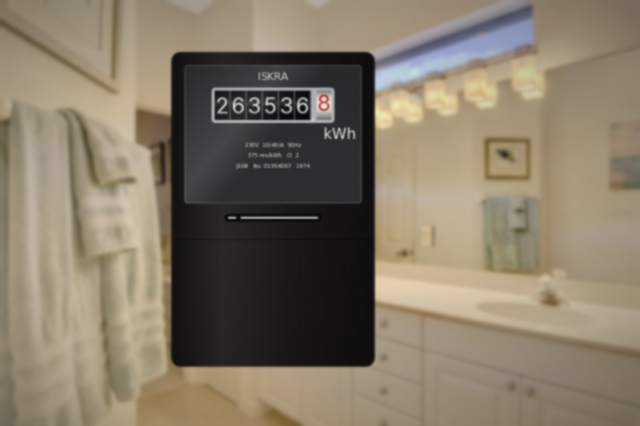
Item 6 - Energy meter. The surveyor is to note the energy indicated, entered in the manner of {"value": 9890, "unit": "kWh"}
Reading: {"value": 263536.8, "unit": "kWh"}
